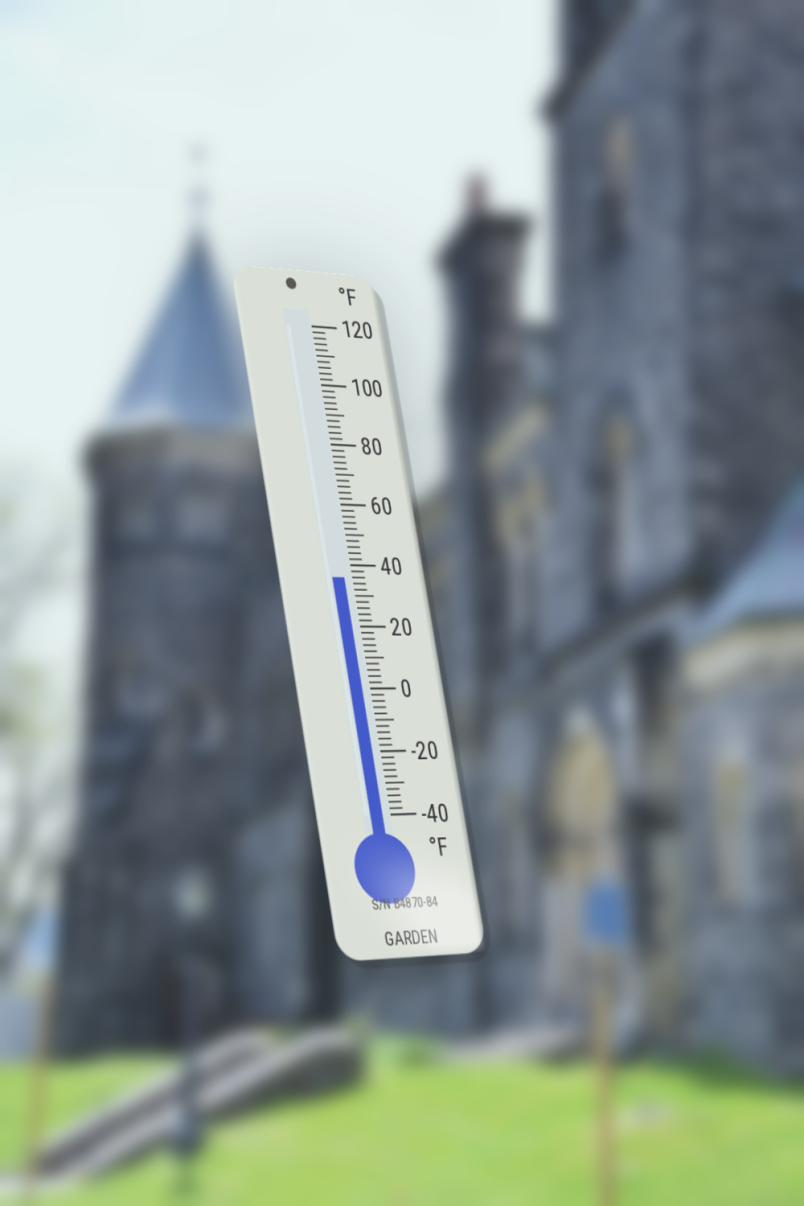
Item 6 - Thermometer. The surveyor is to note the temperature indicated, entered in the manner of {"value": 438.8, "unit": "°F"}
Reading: {"value": 36, "unit": "°F"}
